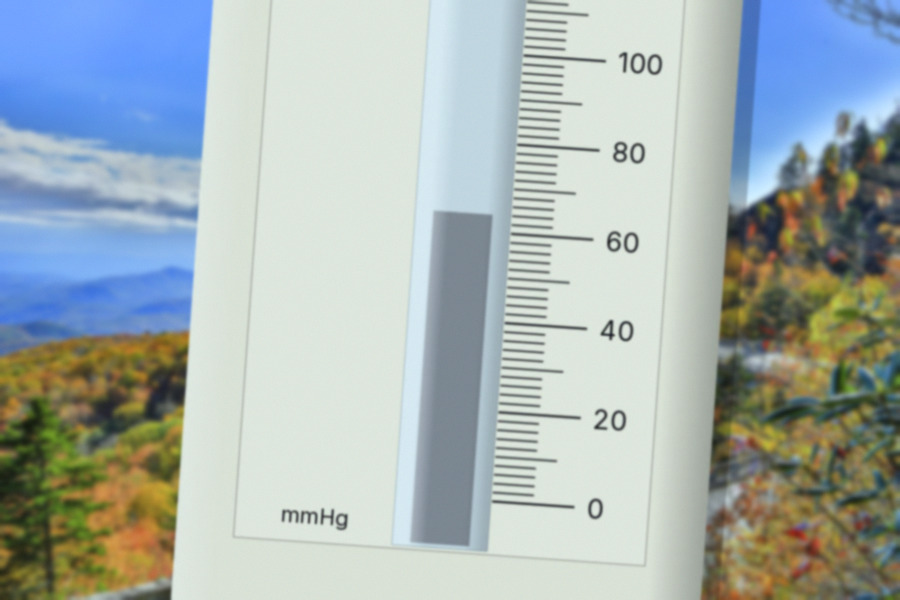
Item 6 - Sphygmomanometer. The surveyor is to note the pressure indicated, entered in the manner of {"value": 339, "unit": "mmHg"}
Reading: {"value": 64, "unit": "mmHg"}
